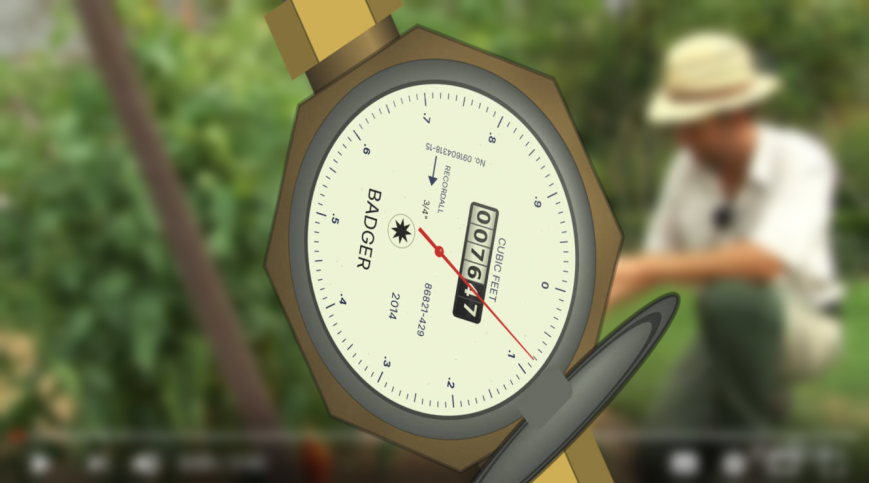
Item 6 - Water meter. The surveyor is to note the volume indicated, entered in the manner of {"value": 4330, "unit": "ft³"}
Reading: {"value": 7647.08, "unit": "ft³"}
